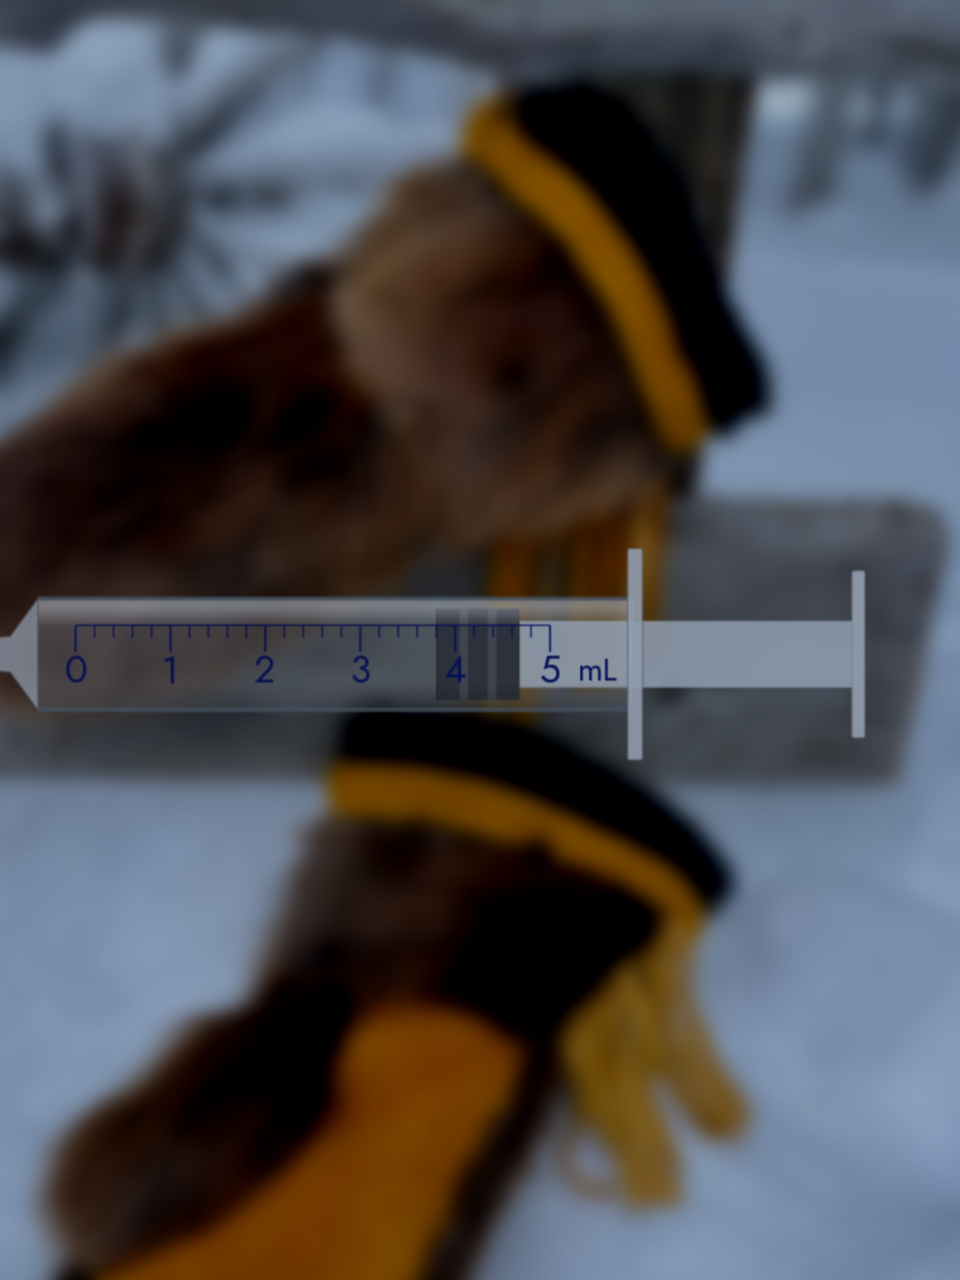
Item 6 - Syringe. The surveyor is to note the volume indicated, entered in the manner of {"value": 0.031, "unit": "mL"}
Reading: {"value": 3.8, "unit": "mL"}
